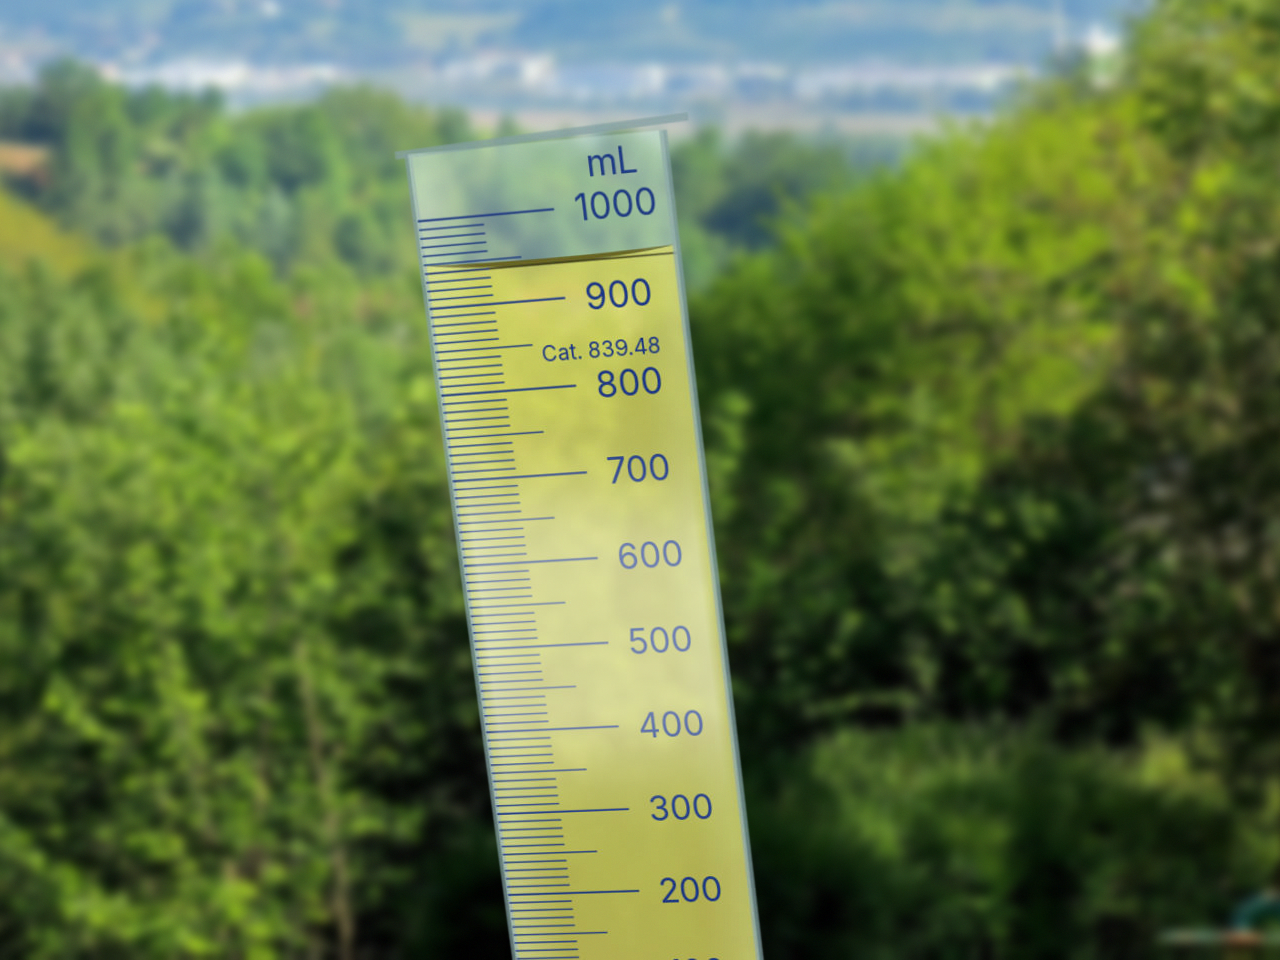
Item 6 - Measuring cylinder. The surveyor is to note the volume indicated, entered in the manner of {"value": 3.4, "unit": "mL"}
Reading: {"value": 940, "unit": "mL"}
